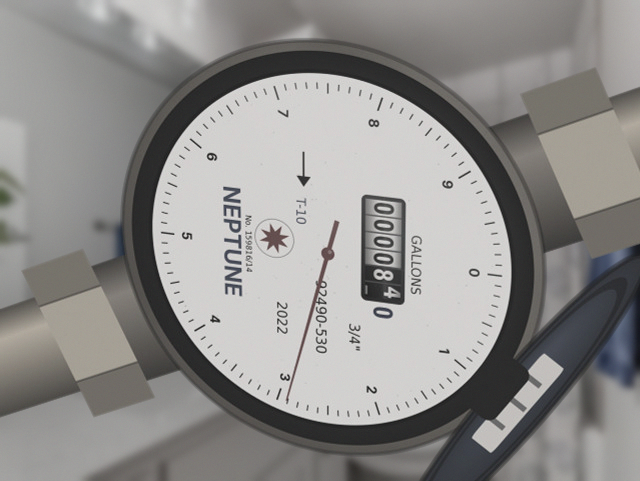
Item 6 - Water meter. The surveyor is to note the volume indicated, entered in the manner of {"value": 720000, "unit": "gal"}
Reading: {"value": 842.9, "unit": "gal"}
